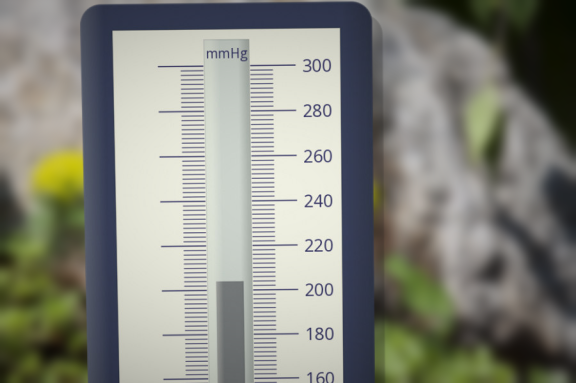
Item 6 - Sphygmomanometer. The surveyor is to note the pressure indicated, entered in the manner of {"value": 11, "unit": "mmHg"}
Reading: {"value": 204, "unit": "mmHg"}
